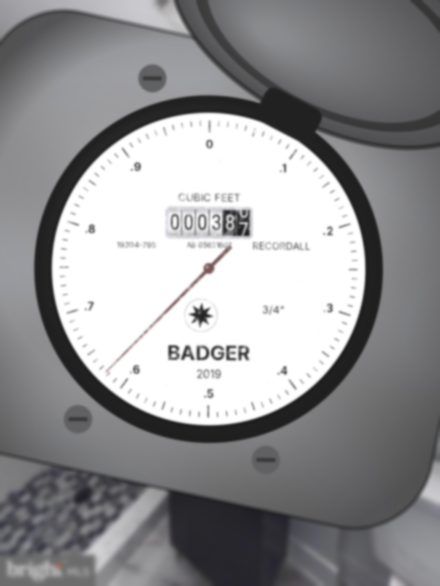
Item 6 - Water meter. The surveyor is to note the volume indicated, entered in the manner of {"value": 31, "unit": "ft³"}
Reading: {"value": 386.62, "unit": "ft³"}
